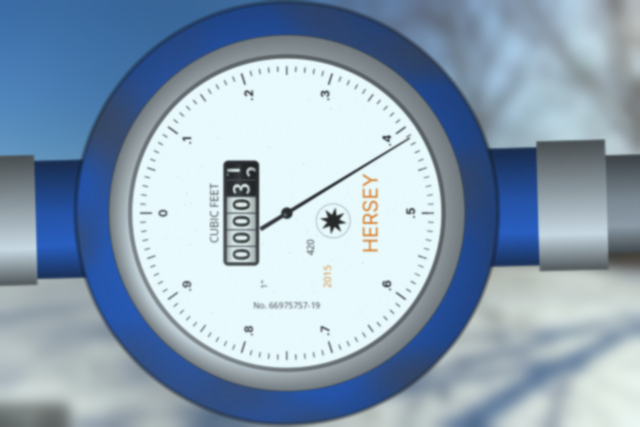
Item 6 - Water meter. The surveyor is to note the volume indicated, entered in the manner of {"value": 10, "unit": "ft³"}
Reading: {"value": 31.41, "unit": "ft³"}
